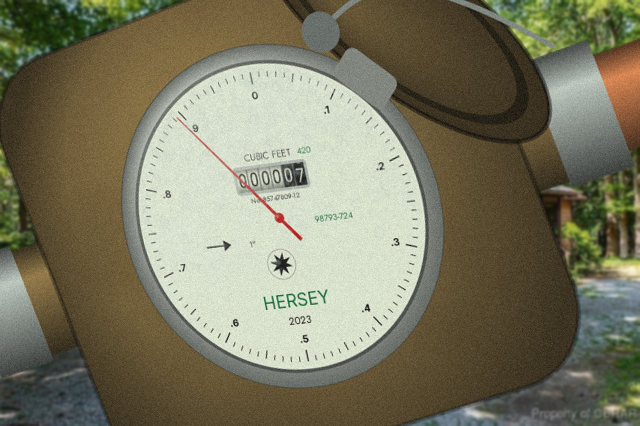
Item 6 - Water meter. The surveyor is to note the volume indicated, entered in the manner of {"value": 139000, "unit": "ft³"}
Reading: {"value": 6.89, "unit": "ft³"}
